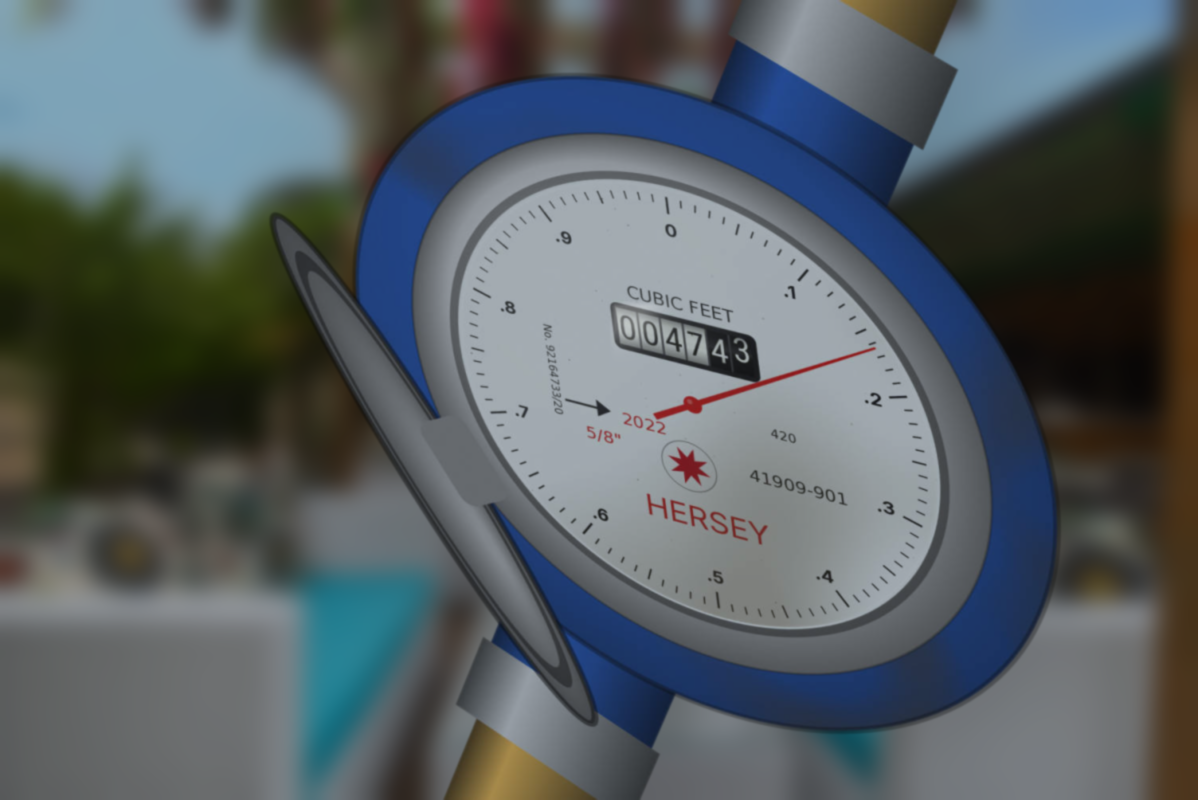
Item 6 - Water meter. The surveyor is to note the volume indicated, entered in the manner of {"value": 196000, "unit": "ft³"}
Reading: {"value": 4743.16, "unit": "ft³"}
